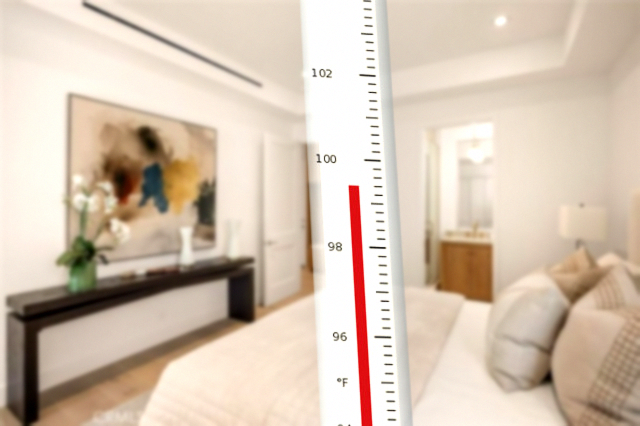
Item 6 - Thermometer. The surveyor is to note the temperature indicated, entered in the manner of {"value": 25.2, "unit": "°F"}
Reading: {"value": 99.4, "unit": "°F"}
